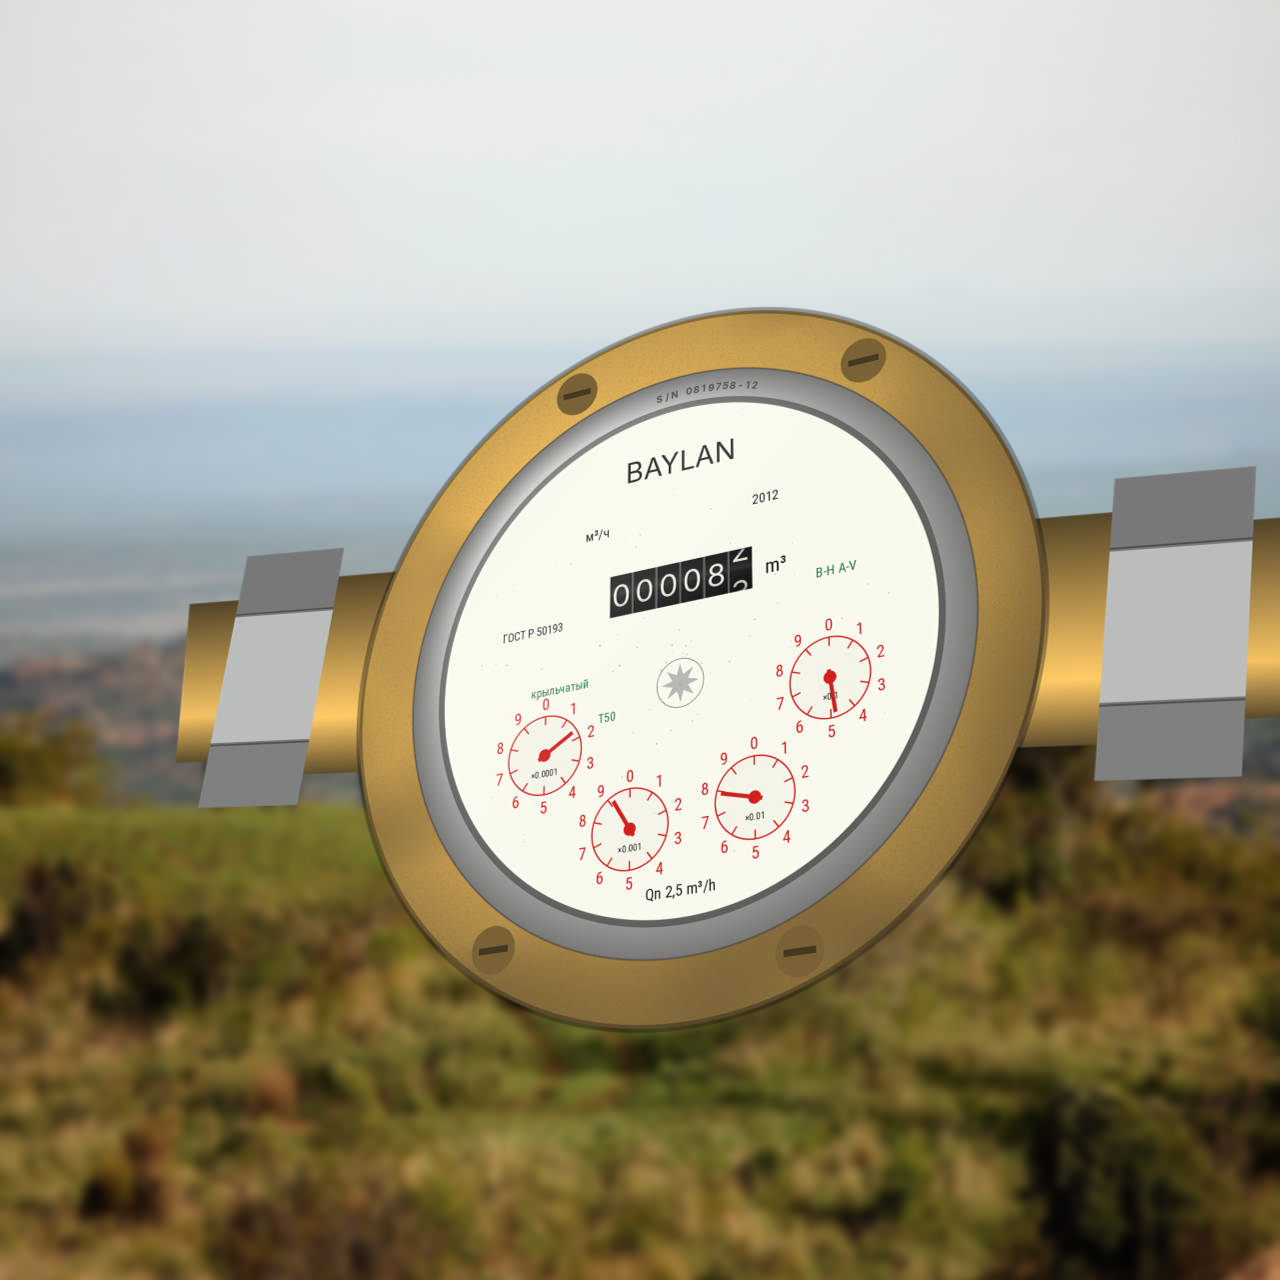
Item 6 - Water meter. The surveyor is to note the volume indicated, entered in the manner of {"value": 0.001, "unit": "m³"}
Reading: {"value": 82.4791, "unit": "m³"}
